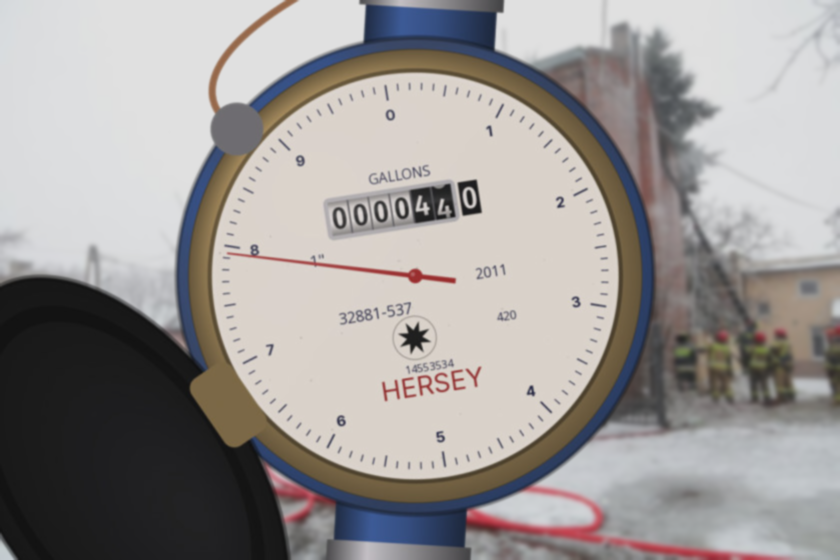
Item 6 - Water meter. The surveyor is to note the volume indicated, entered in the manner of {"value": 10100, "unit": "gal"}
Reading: {"value": 437.9, "unit": "gal"}
